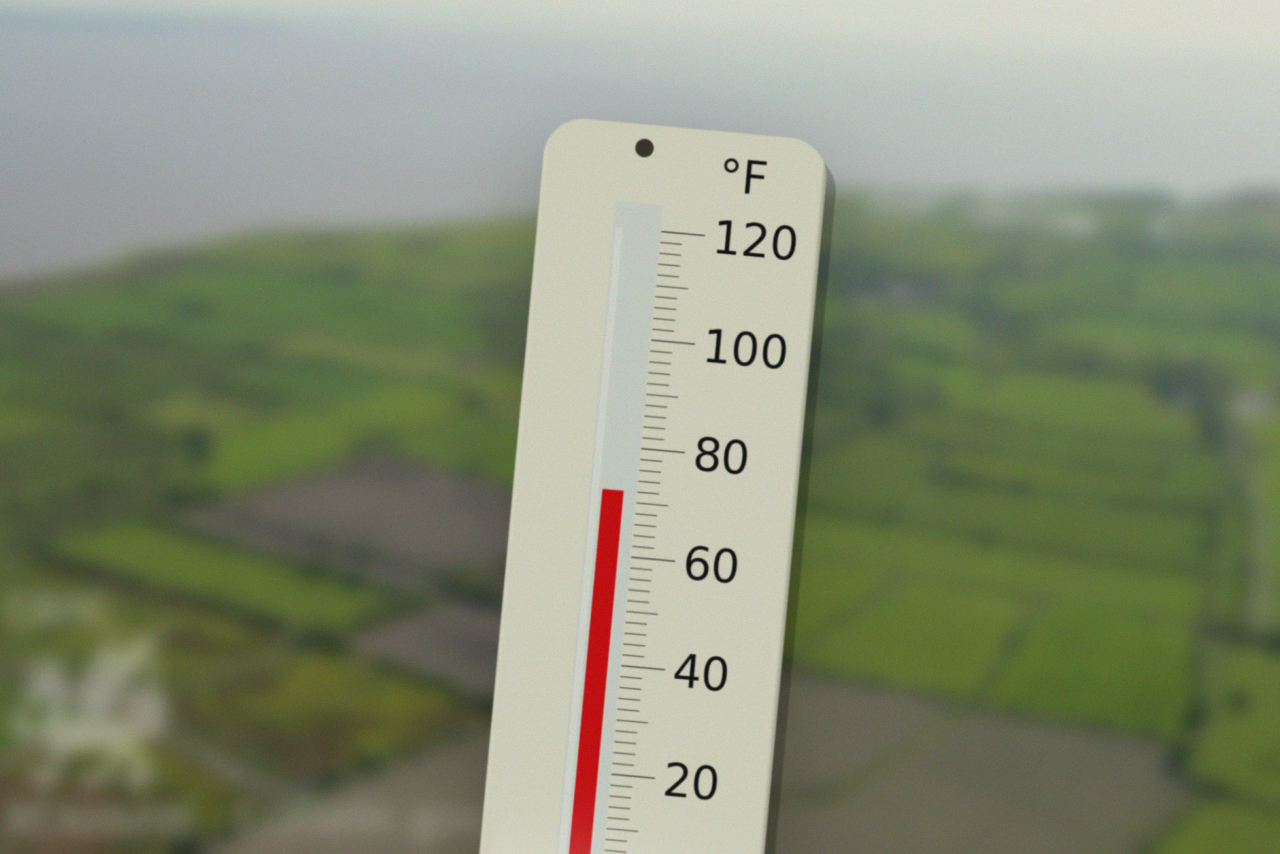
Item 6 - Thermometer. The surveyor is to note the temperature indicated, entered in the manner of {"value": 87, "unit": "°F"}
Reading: {"value": 72, "unit": "°F"}
